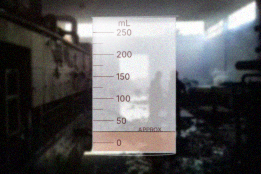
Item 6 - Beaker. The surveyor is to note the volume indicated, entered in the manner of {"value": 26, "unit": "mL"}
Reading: {"value": 25, "unit": "mL"}
